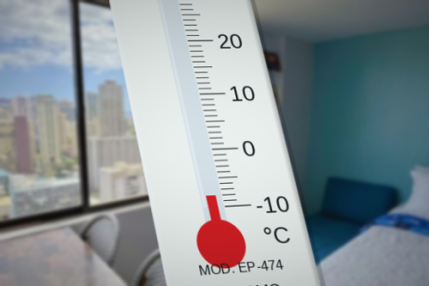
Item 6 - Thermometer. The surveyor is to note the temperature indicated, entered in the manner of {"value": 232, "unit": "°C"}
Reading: {"value": -8, "unit": "°C"}
